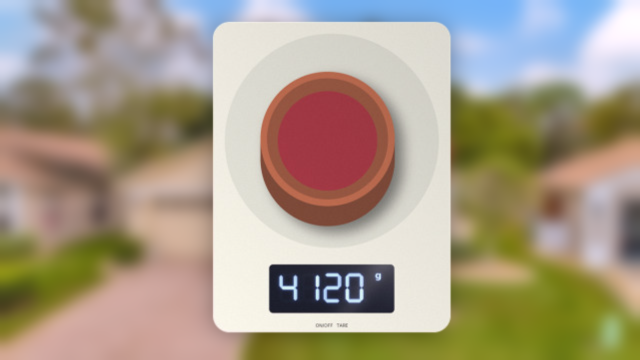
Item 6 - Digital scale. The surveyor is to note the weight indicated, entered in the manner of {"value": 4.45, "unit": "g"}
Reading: {"value": 4120, "unit": "g"}
